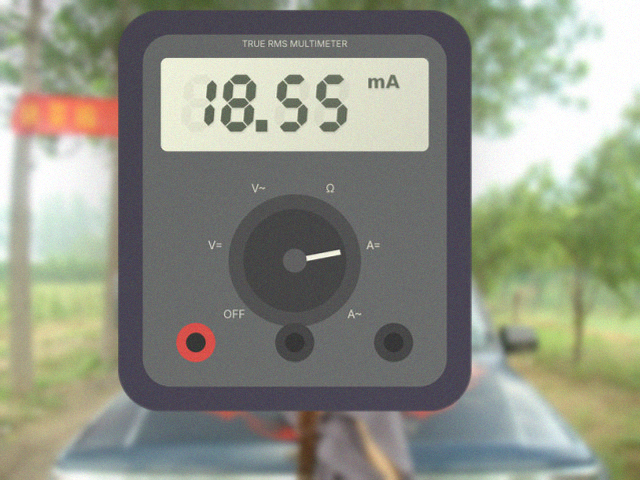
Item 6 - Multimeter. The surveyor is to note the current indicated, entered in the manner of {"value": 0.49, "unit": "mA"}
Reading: {"value": 18.55, "unit": "mA"}
